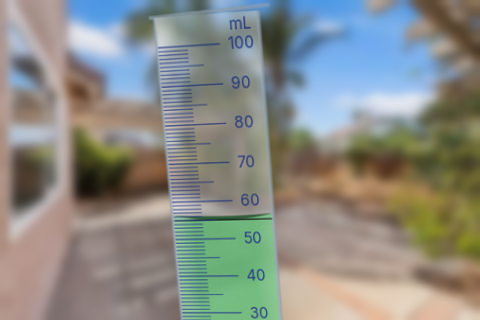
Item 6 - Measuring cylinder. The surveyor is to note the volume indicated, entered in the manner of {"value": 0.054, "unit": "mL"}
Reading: {"value": 55, "unit": "mL"}
